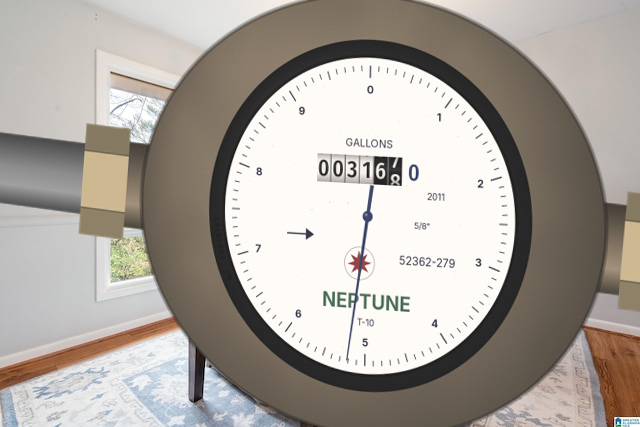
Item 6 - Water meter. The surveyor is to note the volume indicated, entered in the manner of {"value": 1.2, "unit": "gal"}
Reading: {"value": 31675.2, "unit": "gal"}
